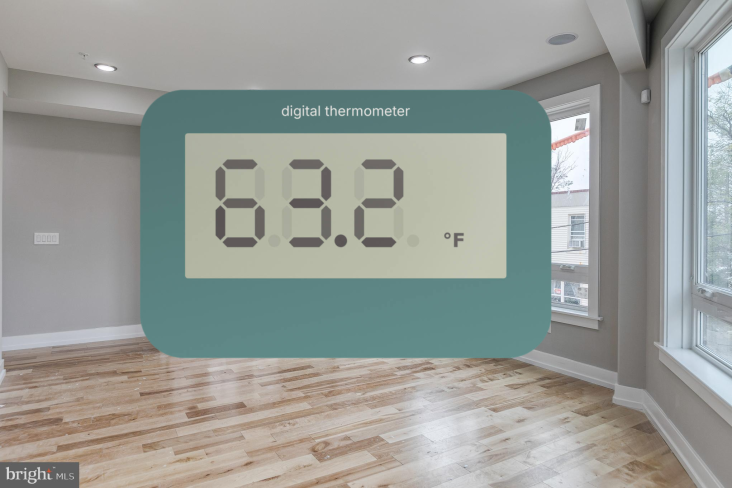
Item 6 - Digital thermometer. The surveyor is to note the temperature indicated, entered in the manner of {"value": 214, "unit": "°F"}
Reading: {"value": 63.2, "unit": "°F"}
